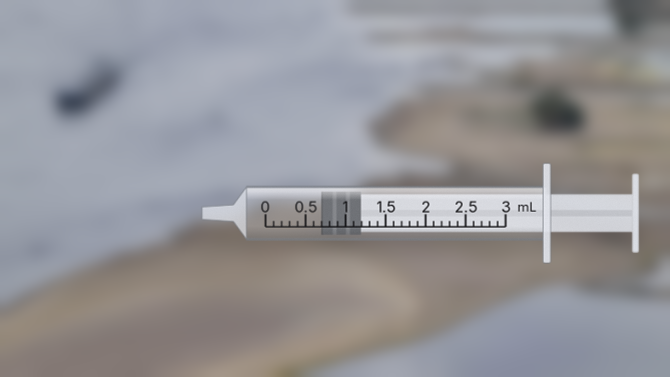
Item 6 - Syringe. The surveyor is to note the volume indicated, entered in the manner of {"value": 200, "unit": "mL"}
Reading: {"value": 0.7, "unit": "mL"}
